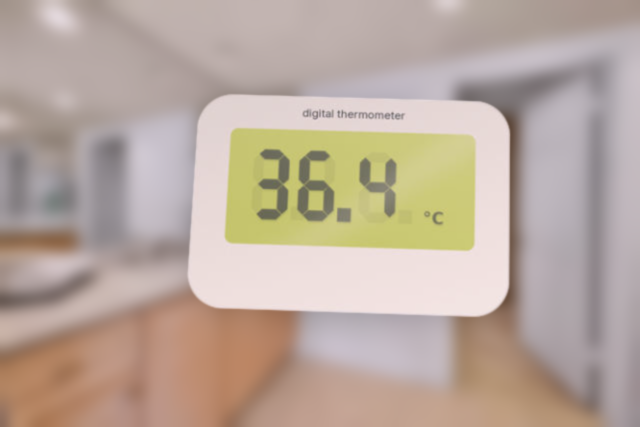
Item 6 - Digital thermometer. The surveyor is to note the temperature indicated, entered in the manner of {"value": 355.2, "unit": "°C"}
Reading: {"value": 36.4, "unit": "°C"}
